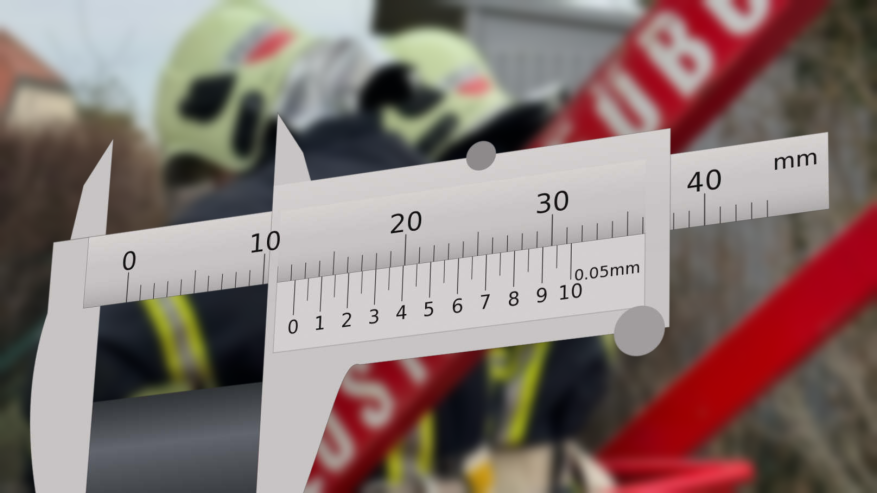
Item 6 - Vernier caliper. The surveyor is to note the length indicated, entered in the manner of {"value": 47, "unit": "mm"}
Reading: {"value": 12.3, "unit": "mm"}
